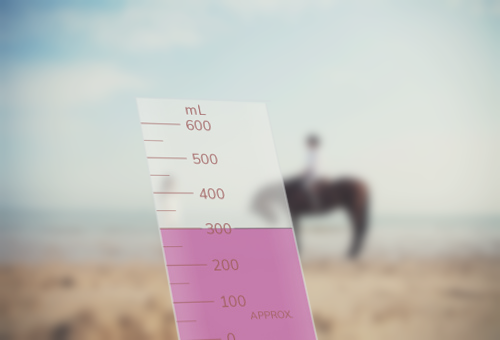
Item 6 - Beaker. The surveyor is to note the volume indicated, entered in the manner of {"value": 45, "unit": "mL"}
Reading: {"value": 300, "unit": "mL"}
